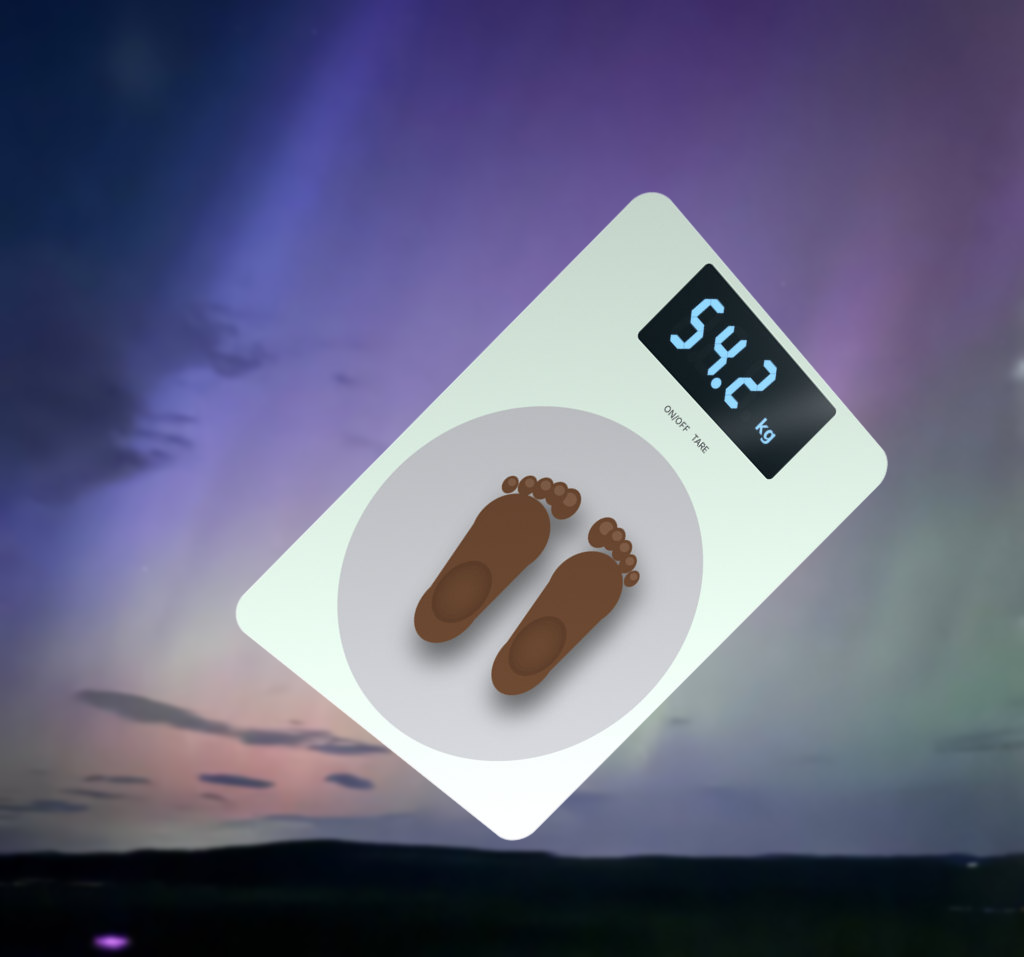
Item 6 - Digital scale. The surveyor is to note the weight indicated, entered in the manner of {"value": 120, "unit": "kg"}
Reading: {"value": 54.2, "unit": "kg"}
